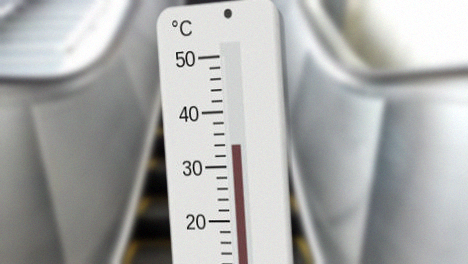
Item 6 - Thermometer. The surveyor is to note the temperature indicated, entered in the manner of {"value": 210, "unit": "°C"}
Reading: {"value": 34, "unit": "°C"}
